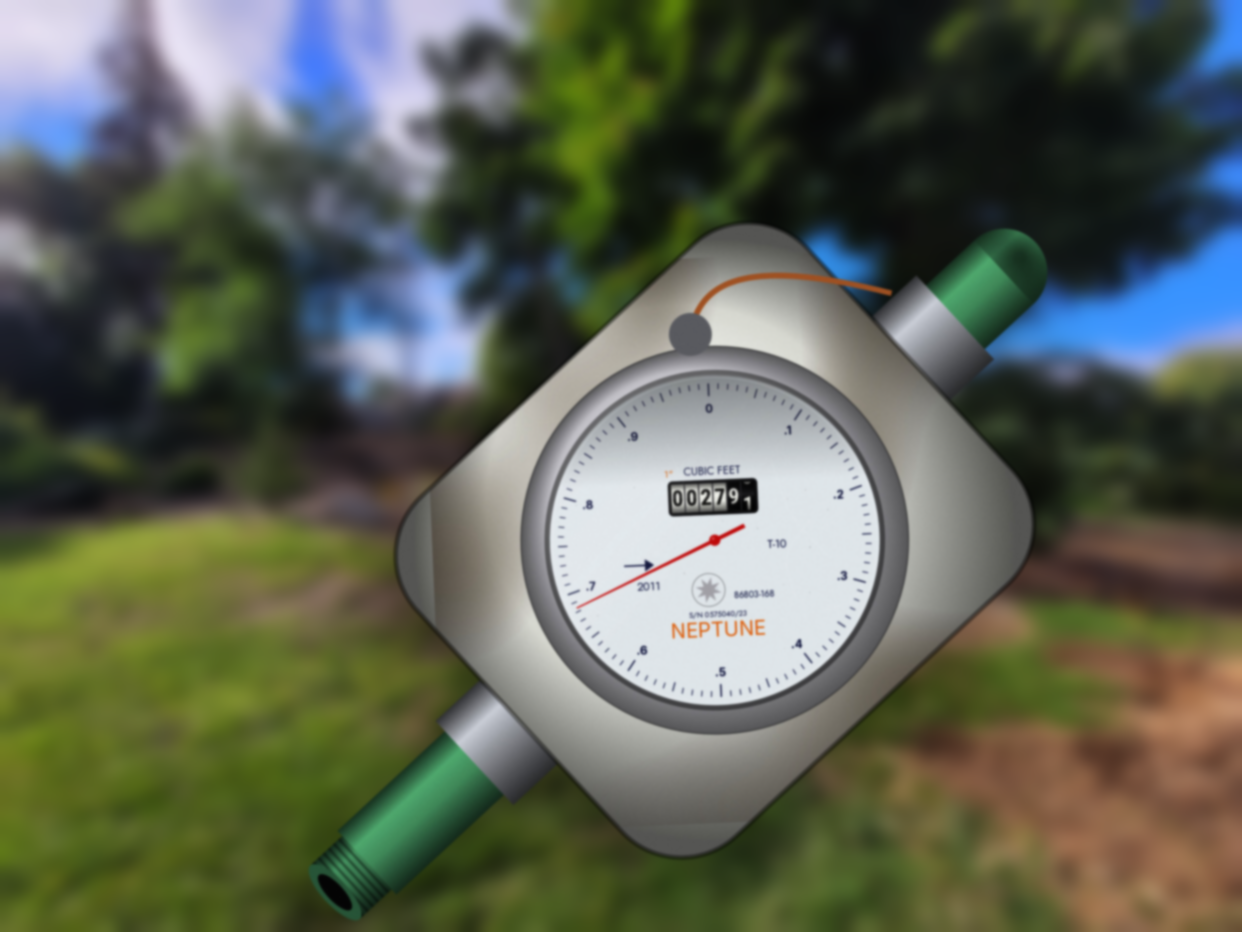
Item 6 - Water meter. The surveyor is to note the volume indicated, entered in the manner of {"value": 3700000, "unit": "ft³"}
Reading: {"value": 2790.68, "unit": "ft³"}
